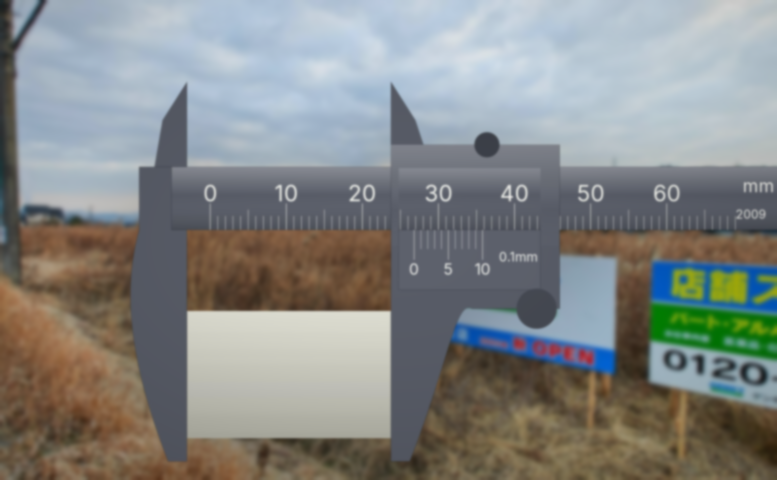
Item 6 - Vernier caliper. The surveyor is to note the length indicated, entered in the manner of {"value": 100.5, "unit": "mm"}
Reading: {"value": 26.8, "unit": "mm"}
